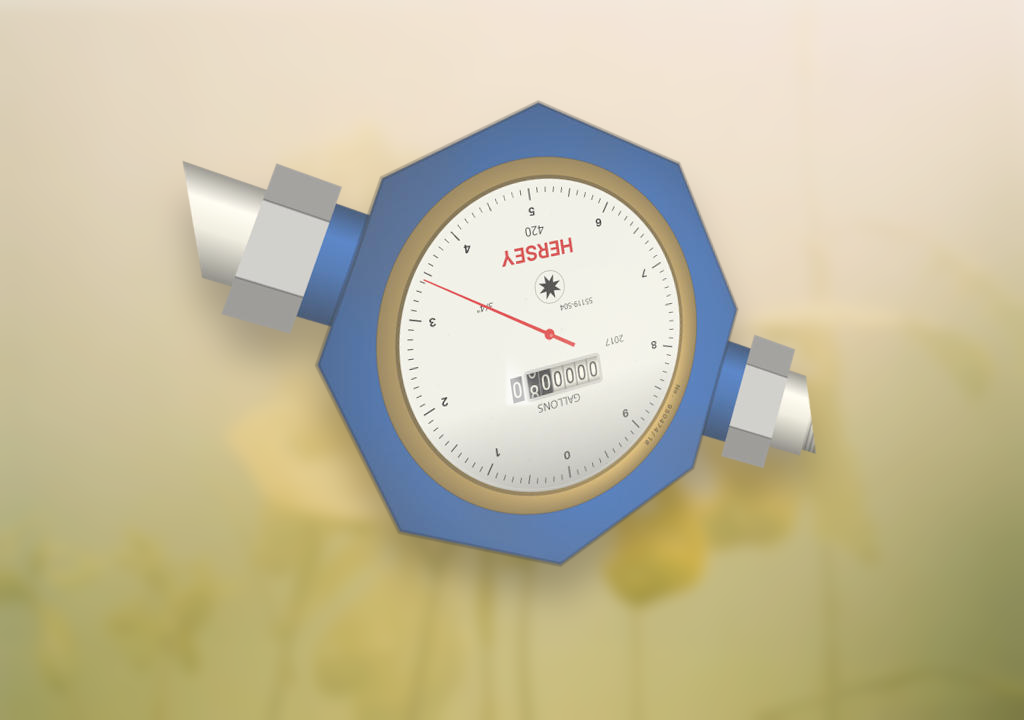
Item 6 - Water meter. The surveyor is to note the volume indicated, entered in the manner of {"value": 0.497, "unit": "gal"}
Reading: {"value": 83.4, "unit": "gal"}
